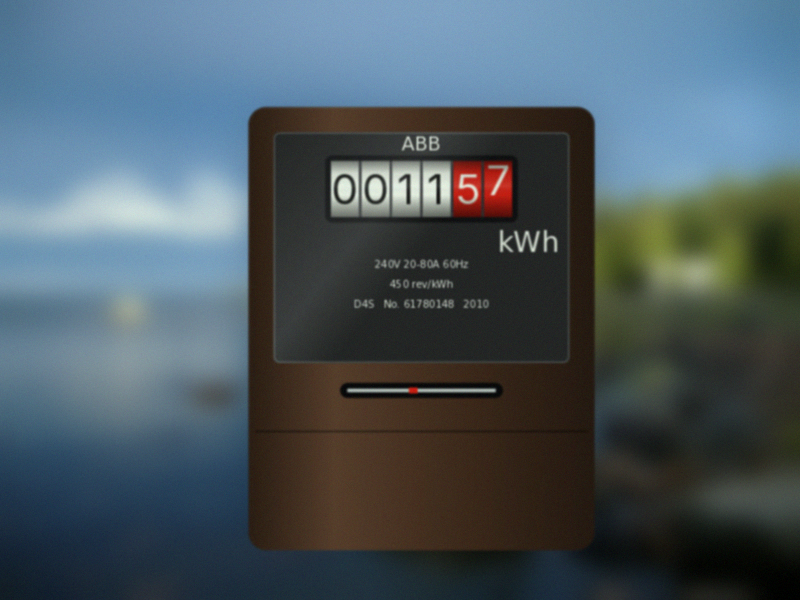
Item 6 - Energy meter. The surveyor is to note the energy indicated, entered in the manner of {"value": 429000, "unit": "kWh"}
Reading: {"value": 11.57, "unit": "kWh"}
